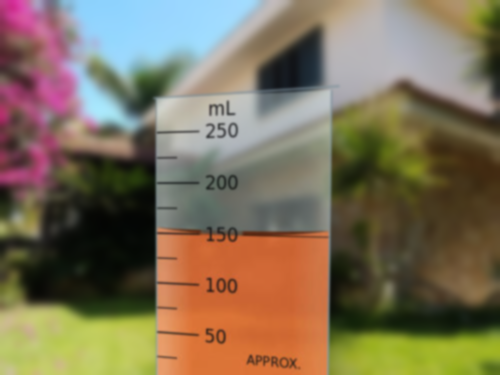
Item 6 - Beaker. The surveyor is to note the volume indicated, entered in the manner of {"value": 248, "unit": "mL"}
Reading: {"value": 150, "unit": "mL"}
